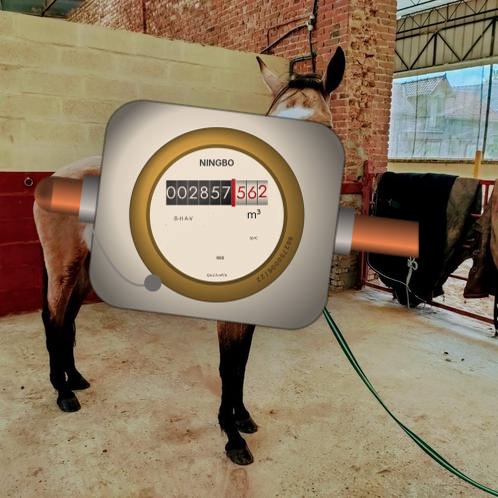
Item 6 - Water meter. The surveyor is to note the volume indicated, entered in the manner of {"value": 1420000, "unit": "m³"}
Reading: {"value": 2857.562, "unit": "m³"}
